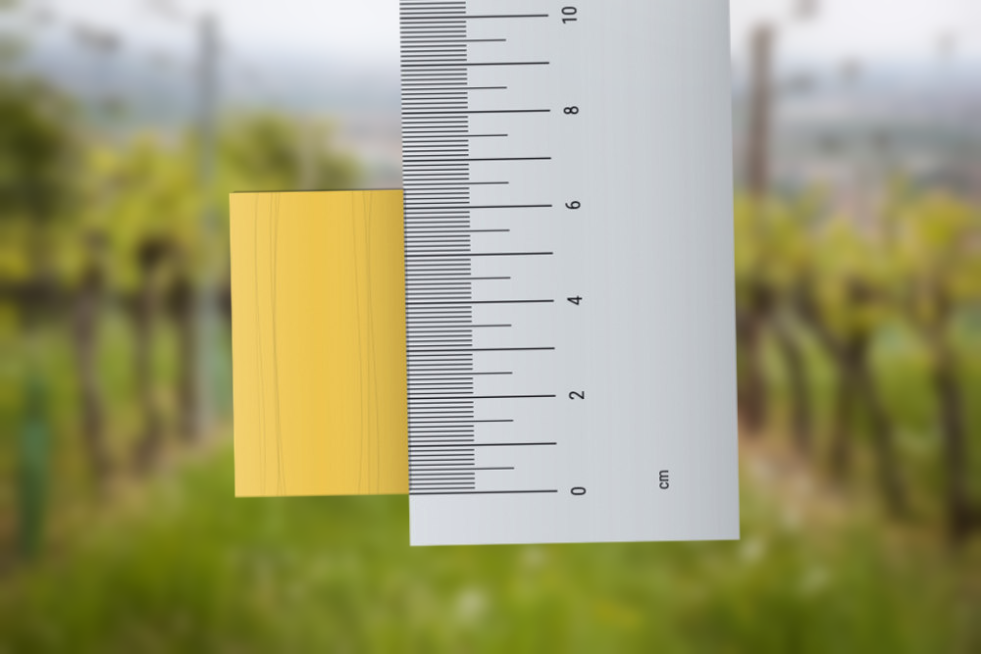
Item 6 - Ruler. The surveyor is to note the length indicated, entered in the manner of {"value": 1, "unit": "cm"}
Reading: {"value": 6.4, "unit": "cm"}
